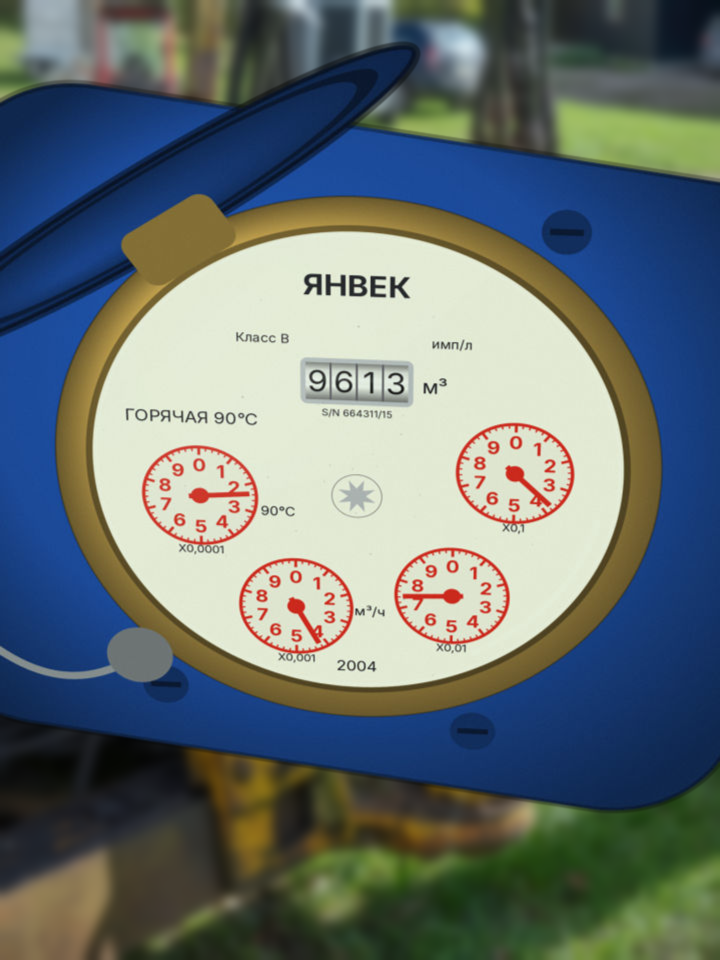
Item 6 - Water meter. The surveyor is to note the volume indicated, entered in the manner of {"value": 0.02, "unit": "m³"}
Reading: {"value": 9613.3742, "unit": "m³"}
